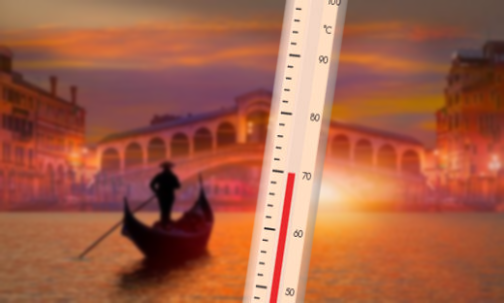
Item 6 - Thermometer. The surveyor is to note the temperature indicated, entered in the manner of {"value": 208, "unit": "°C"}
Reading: {"value": 70, "unit": "°C"}
